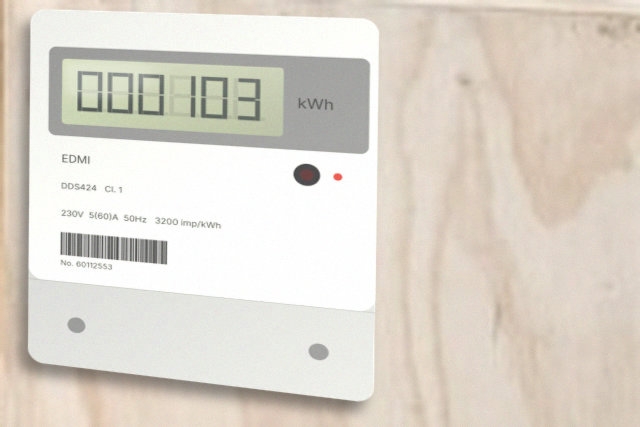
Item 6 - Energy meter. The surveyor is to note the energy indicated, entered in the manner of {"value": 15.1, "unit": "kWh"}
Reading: {"value": 103, "unit": "kWh"}
